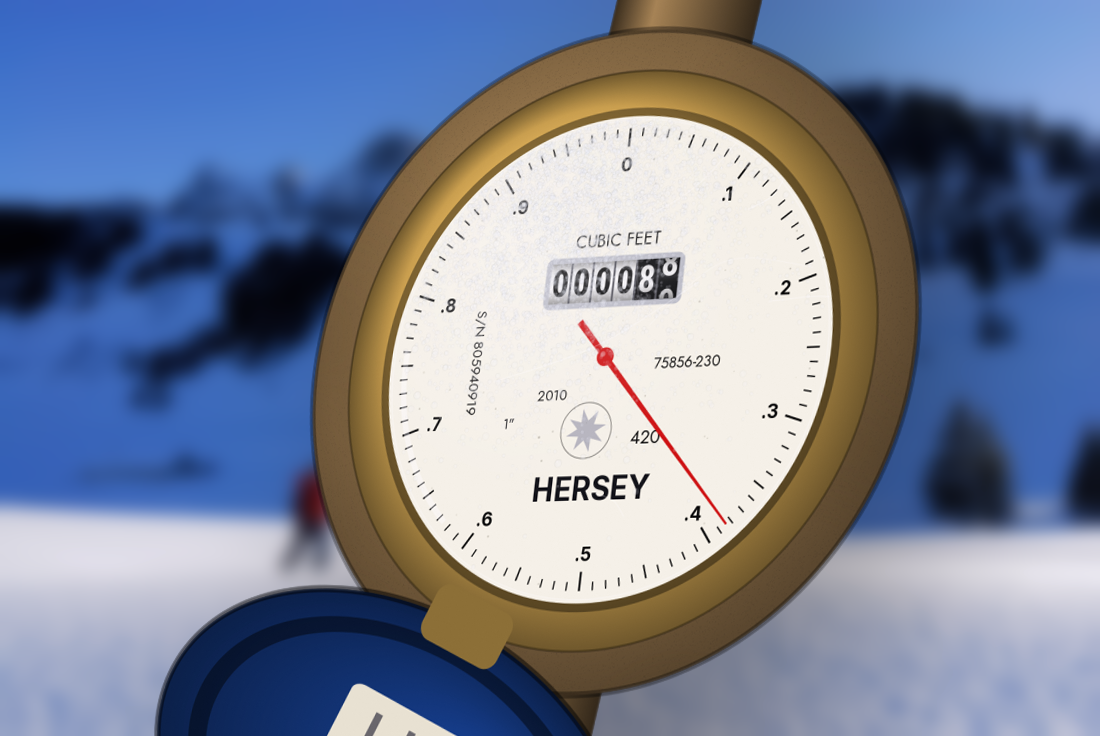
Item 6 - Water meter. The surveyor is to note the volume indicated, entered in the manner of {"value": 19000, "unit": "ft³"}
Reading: {"value": 88.38, "unit": "ft³"}
